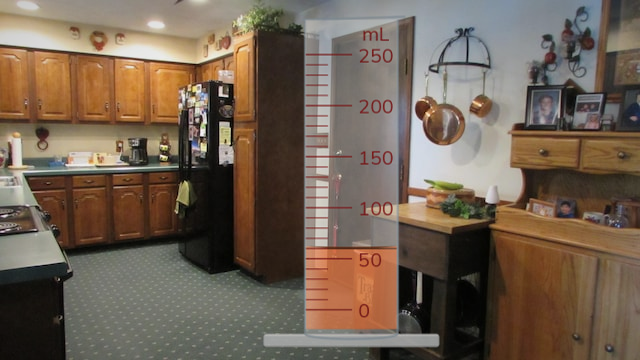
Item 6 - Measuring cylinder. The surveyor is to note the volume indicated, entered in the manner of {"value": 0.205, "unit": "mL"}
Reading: {"value": 60, "unit": "mL"}
